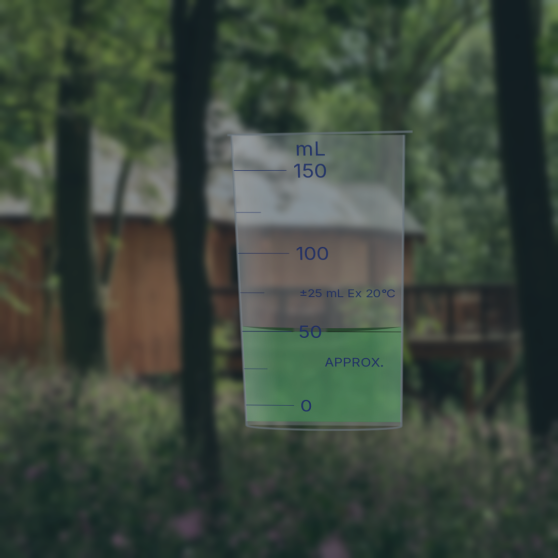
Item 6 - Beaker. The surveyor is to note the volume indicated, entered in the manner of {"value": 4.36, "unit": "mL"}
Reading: {"value": 50, "unit": "mL"}
